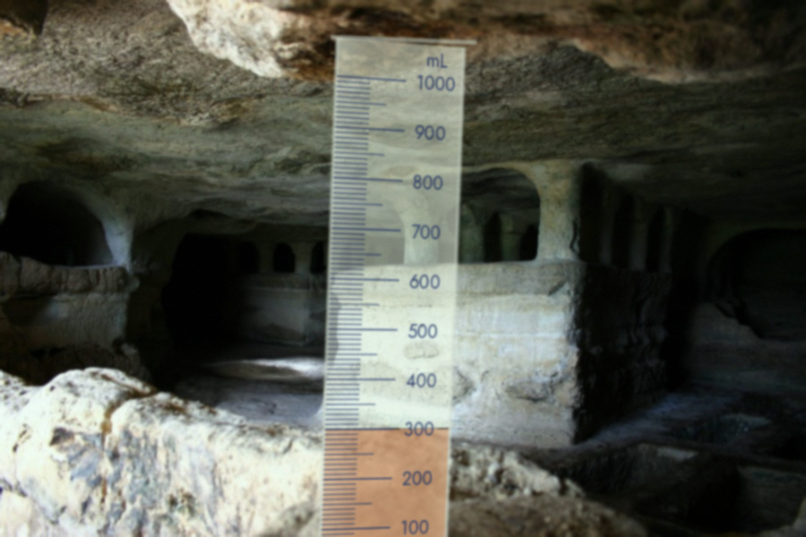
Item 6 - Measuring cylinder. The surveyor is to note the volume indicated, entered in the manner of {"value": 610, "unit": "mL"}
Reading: {"value": 300, "unit": "mL"}
